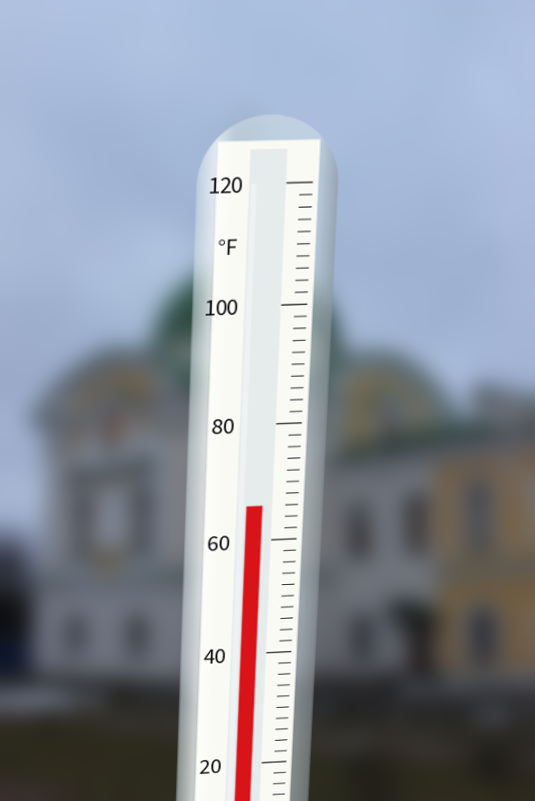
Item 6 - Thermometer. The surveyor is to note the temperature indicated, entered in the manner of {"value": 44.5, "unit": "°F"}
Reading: {"value": 66, "unit": "°F"}
